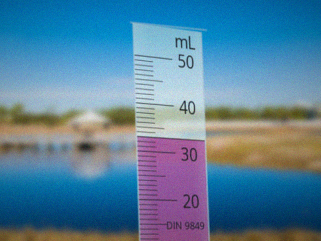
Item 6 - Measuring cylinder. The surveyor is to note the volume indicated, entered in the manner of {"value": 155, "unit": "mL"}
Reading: {"value": 33, "unit": "mL"}
